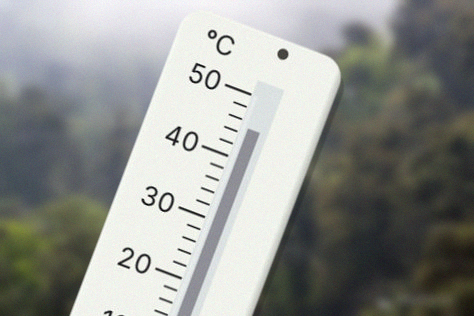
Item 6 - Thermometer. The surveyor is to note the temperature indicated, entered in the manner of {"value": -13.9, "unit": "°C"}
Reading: {"value": 45, "unit": "°C"}
